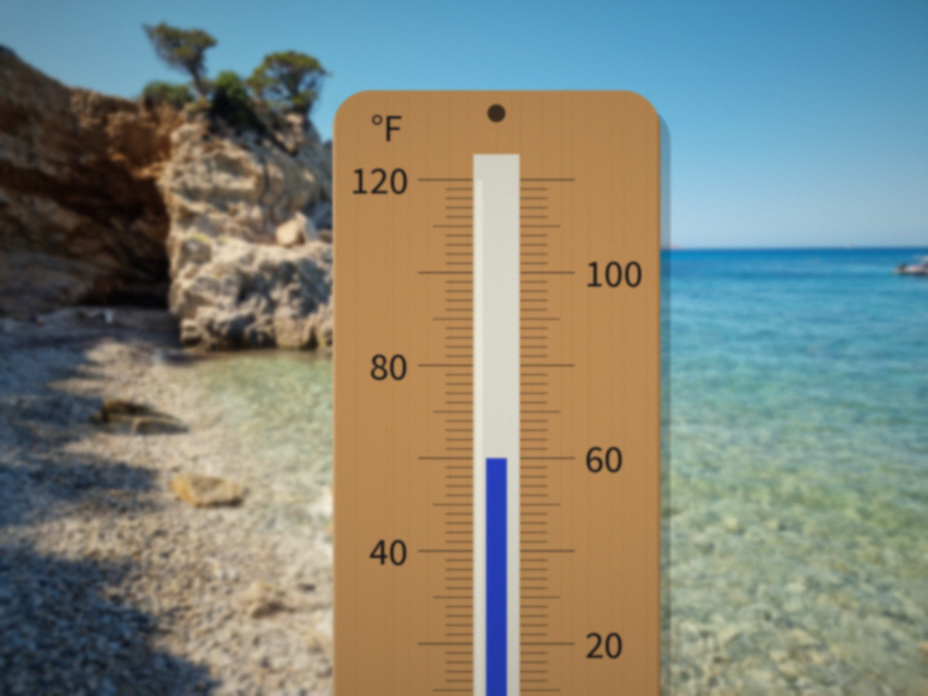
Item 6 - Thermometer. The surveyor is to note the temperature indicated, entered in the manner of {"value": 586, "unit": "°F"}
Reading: {"value": 60, "unit": "°F"}
